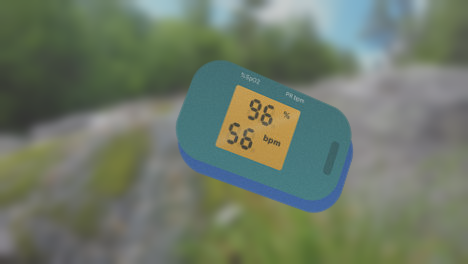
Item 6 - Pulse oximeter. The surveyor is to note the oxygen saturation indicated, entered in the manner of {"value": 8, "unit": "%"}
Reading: {"value": 96, "unit": "%"}
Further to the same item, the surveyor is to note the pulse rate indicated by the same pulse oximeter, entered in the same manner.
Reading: {"value": 56, "unit": "bpm"}
